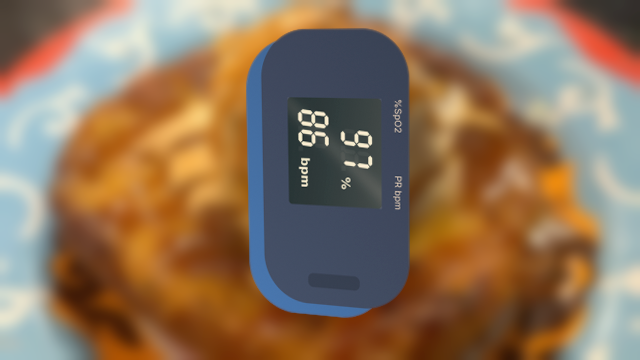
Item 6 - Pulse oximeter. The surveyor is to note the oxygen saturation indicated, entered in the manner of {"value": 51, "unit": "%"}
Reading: {"value": 97, "unit": "%"}
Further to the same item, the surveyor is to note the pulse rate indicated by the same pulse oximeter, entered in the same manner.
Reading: {"value": 86, "unit": "bpm"}
